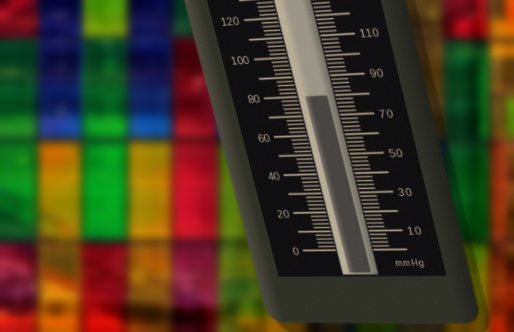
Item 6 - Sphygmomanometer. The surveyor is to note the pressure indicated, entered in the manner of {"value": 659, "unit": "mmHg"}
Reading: {"value": 80, "unit": "mmHg"}
